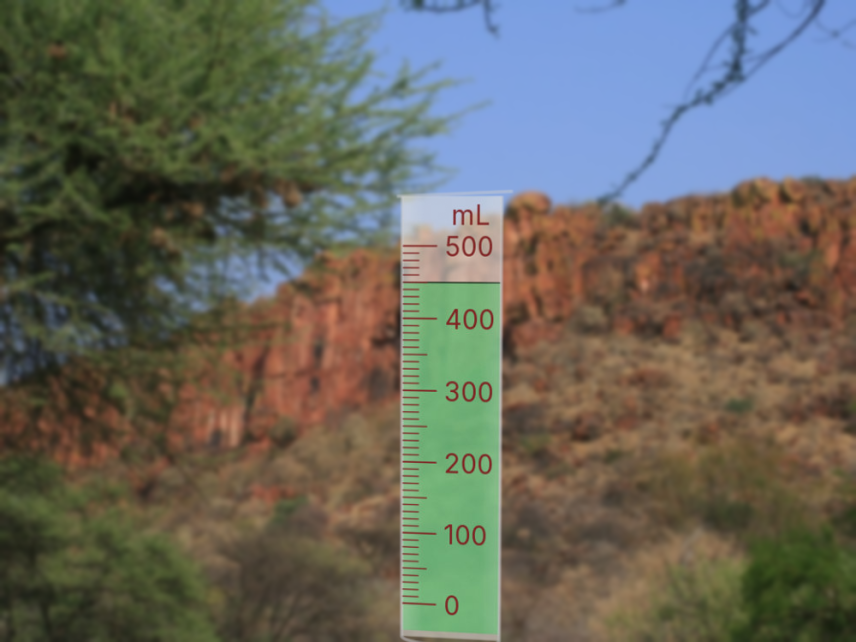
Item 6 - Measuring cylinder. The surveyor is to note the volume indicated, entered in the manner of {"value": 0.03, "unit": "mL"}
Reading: {"value": 450, "unit": "mL"}
